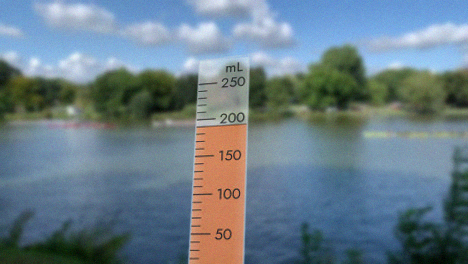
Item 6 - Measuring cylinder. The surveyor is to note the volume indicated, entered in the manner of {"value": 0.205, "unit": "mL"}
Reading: {"value": 190, "unit": "mL"}
